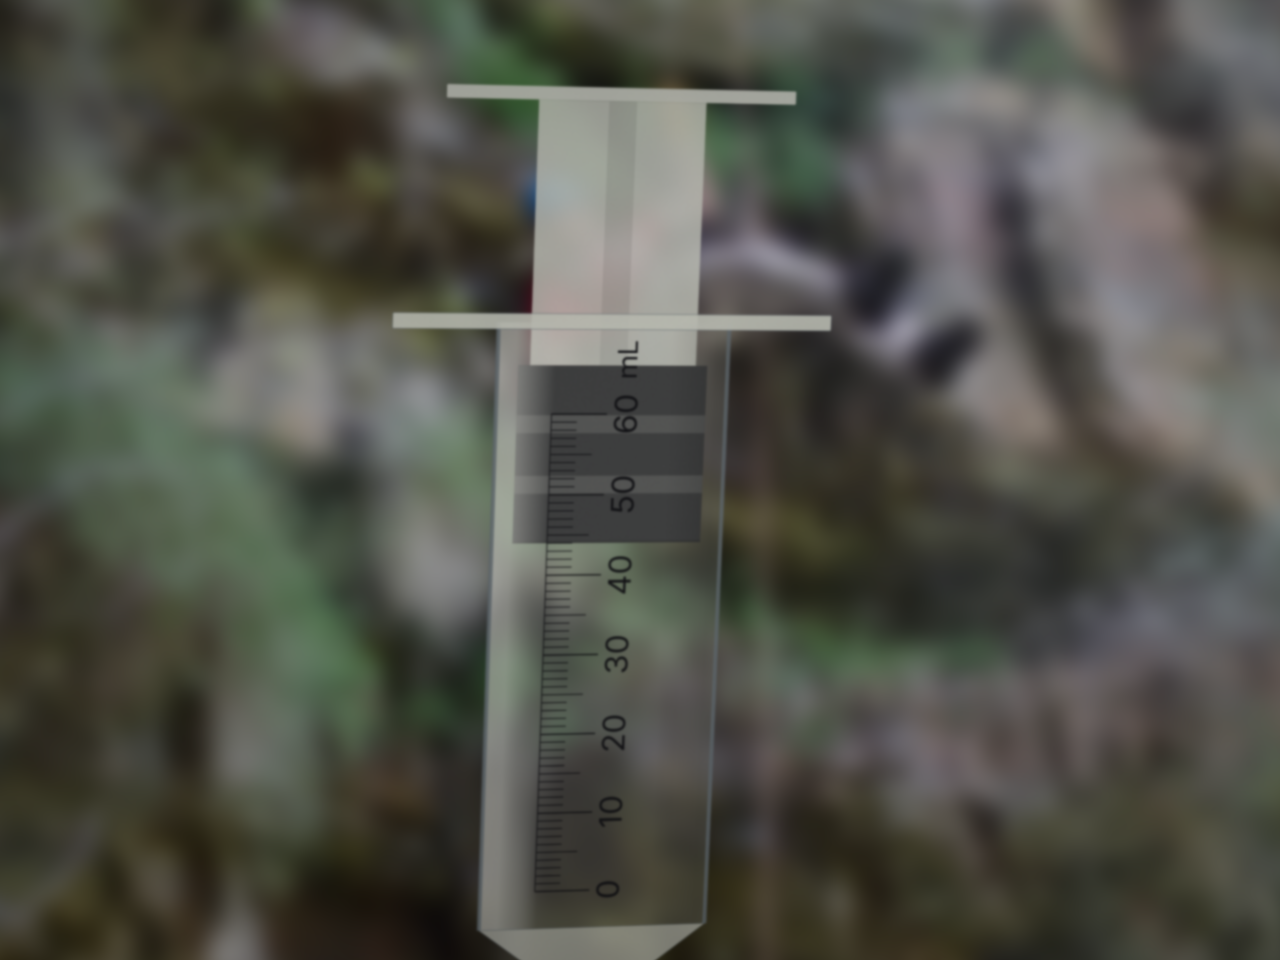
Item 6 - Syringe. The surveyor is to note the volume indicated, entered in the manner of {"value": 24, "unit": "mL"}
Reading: {"value": 44, "unit": "mL"}
